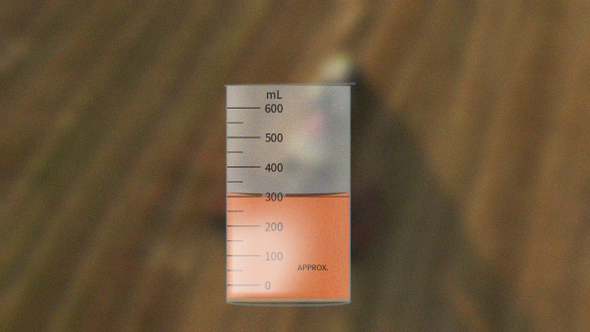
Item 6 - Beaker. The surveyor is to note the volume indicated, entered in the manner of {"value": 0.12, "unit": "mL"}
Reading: {"value": 300, "unit": "mL"}
